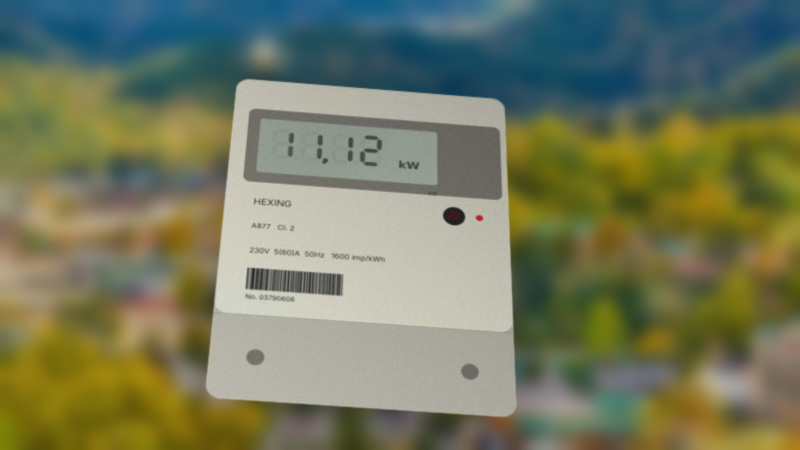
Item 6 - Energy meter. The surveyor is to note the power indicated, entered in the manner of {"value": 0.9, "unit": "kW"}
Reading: {"value": 11.12, "unit": "kW"}
